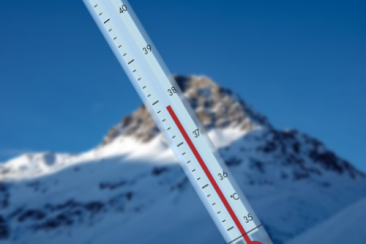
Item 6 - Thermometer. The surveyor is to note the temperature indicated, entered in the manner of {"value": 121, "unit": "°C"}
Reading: {"value": 37.8, "unit": "°C"}
